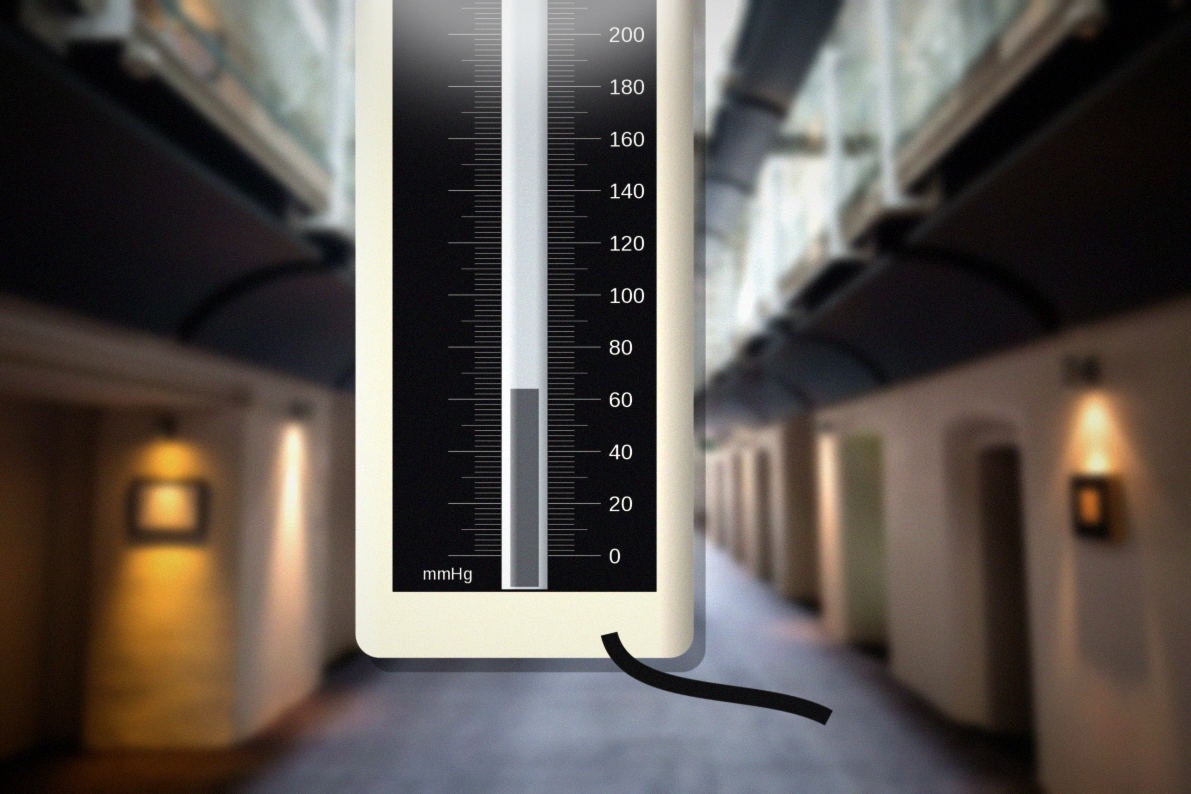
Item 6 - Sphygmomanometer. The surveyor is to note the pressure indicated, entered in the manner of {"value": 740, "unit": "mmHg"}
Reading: {"value": 64, "unit": "mmHg"}
